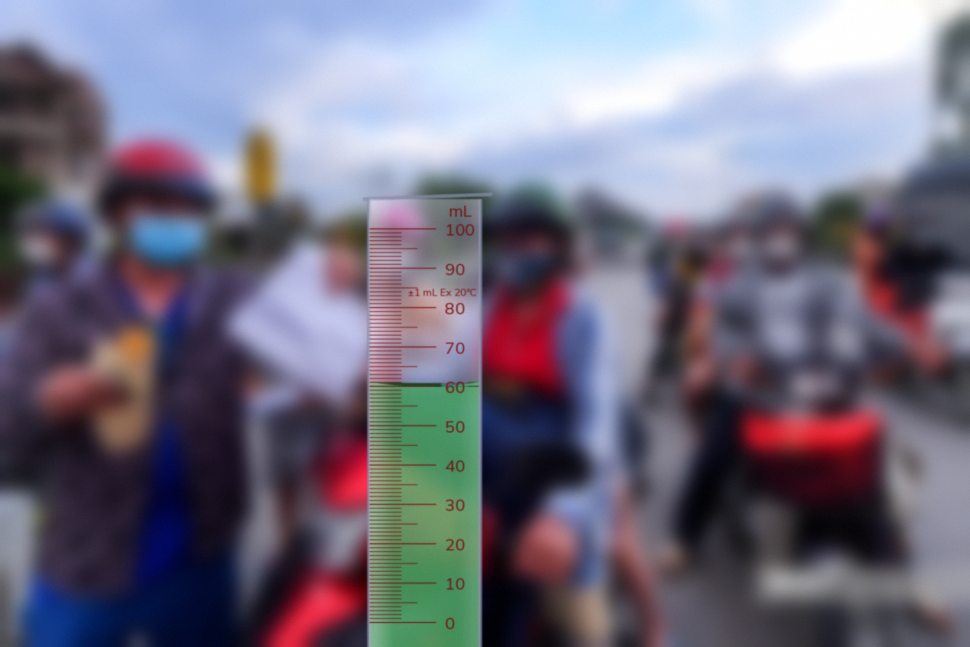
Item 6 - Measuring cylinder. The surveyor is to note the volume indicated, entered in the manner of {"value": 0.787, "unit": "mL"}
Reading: {"value": 60, "unit": "mL"}
